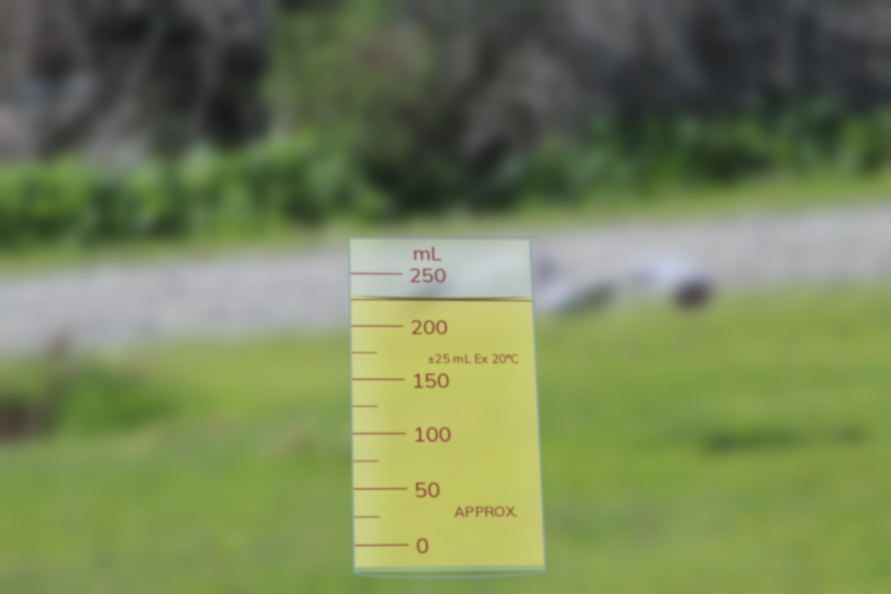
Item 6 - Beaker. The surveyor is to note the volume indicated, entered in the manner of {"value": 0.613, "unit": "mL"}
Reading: {"value": 225, "unit": "mL"}
